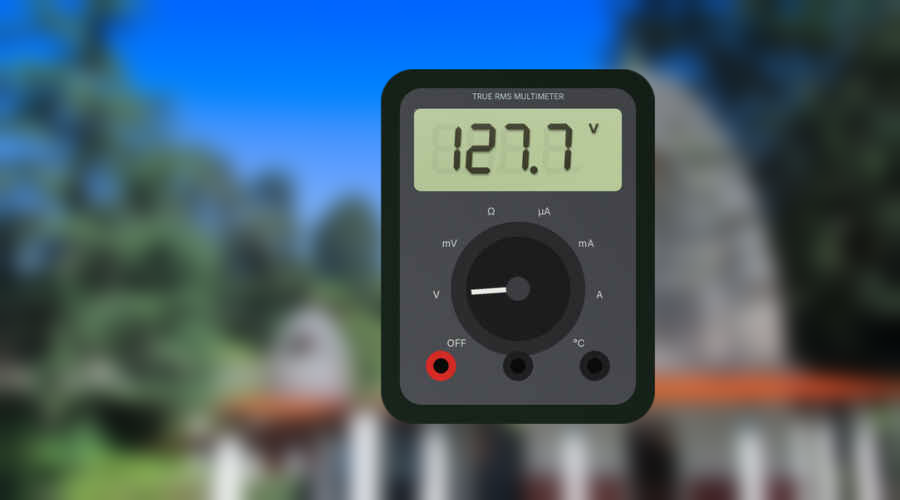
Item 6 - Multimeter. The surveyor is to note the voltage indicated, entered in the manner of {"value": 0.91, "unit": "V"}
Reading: {"value": 127.7, "unit": "V"}
